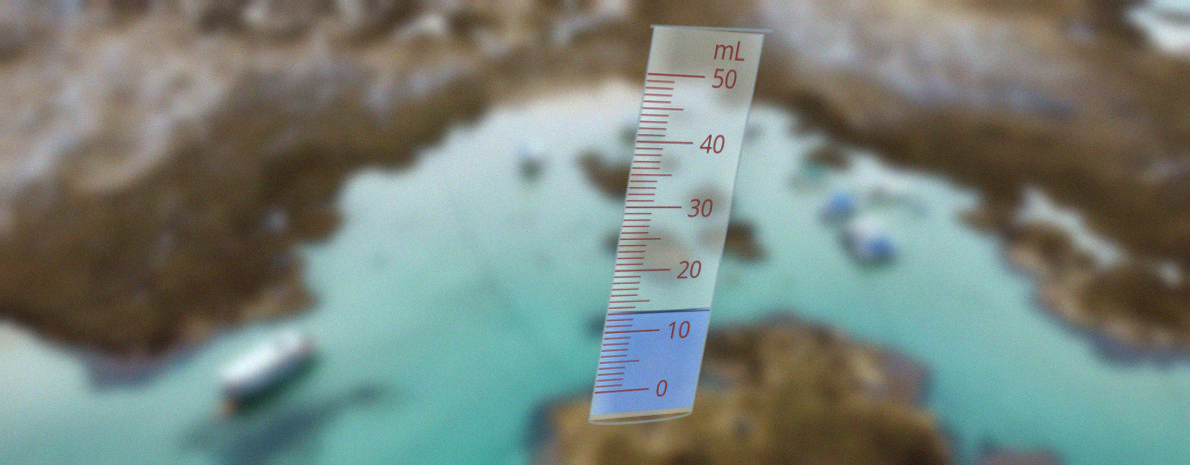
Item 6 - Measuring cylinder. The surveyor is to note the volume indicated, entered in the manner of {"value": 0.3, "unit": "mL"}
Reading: {"value": 13, "unit": "mL"}
